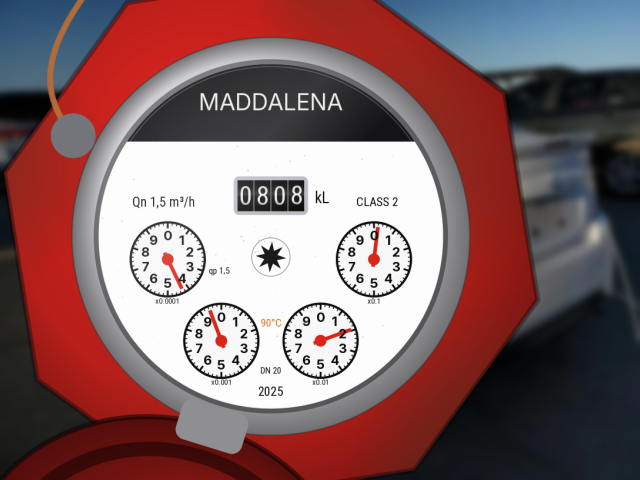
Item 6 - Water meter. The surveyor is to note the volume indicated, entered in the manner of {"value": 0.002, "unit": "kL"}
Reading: {"value": 808.0194, "unit": "kL"}
